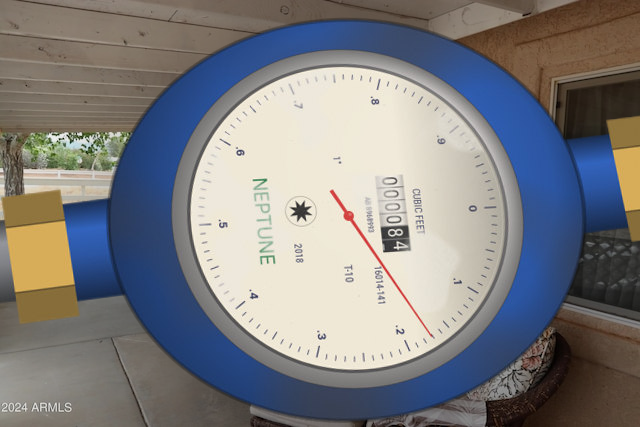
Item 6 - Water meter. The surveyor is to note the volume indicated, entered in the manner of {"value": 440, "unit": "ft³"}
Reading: {"value": 84.17, "unit": "ft³"}
